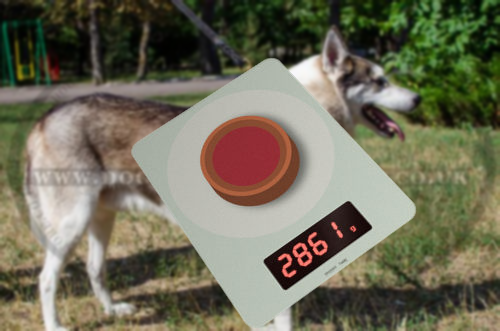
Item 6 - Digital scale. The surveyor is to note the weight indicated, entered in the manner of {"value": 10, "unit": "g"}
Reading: {"value": 2861, "unit": "g"}
